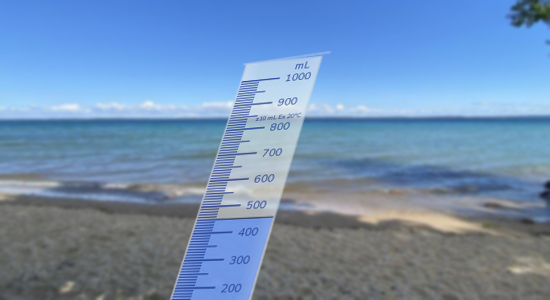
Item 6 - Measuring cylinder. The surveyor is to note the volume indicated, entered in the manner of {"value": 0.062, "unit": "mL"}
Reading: {"value": 450, "unit": "mL"}
